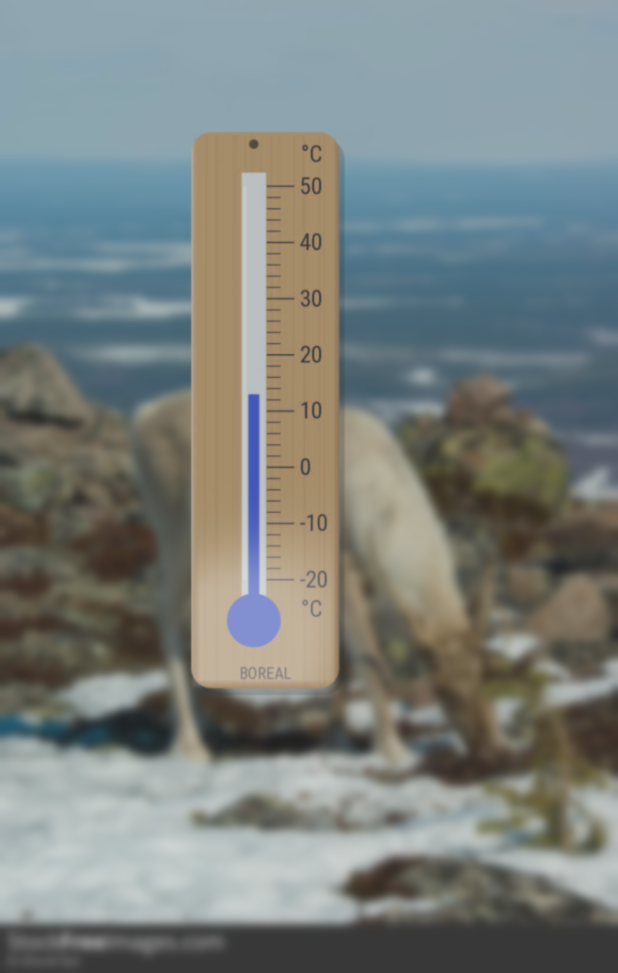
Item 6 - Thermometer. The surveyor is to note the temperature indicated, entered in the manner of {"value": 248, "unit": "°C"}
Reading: {"value": 13, "unit": "°C"}
